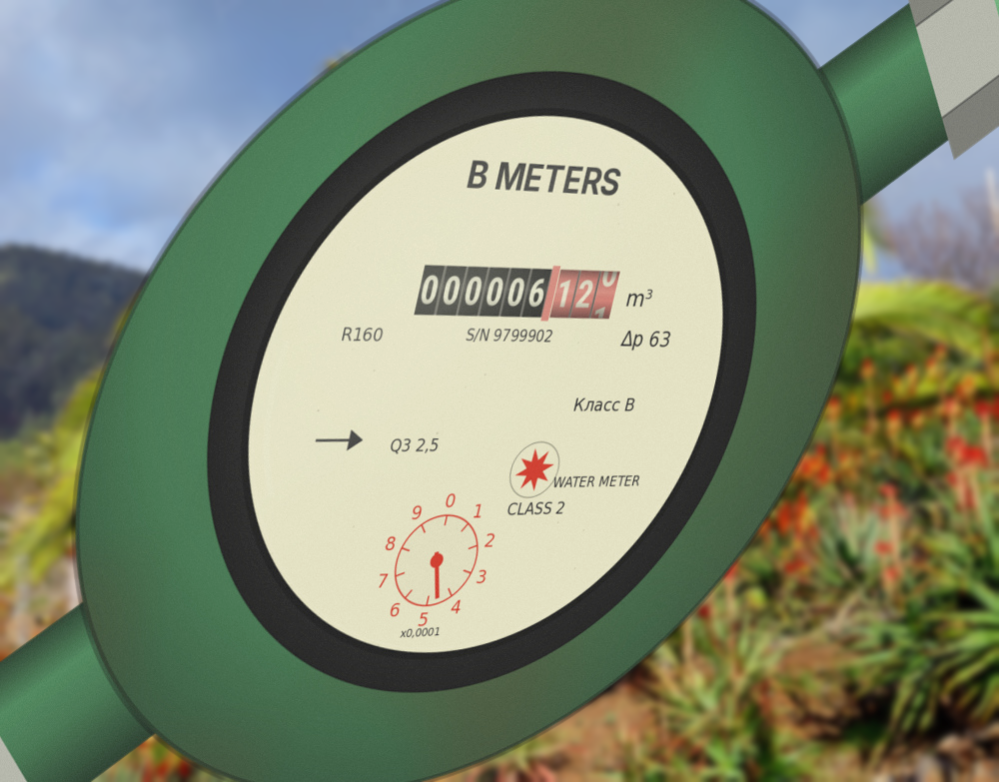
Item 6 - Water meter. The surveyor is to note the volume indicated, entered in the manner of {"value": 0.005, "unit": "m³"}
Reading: {"value": 6.1204, "unit": "m³"}
